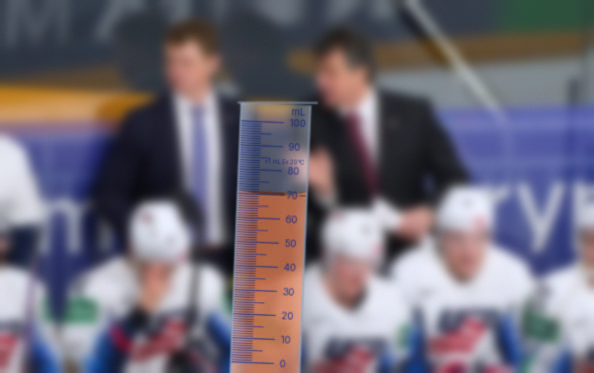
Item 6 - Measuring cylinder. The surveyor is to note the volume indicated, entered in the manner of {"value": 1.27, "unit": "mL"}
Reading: {"value": 70, "unit": "mL"}
